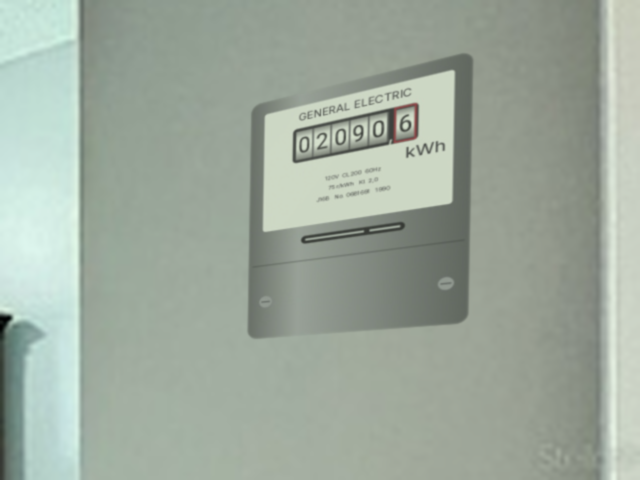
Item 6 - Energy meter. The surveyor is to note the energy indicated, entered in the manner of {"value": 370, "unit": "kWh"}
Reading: {"value": 2090.6, "unit": "kWh"}
